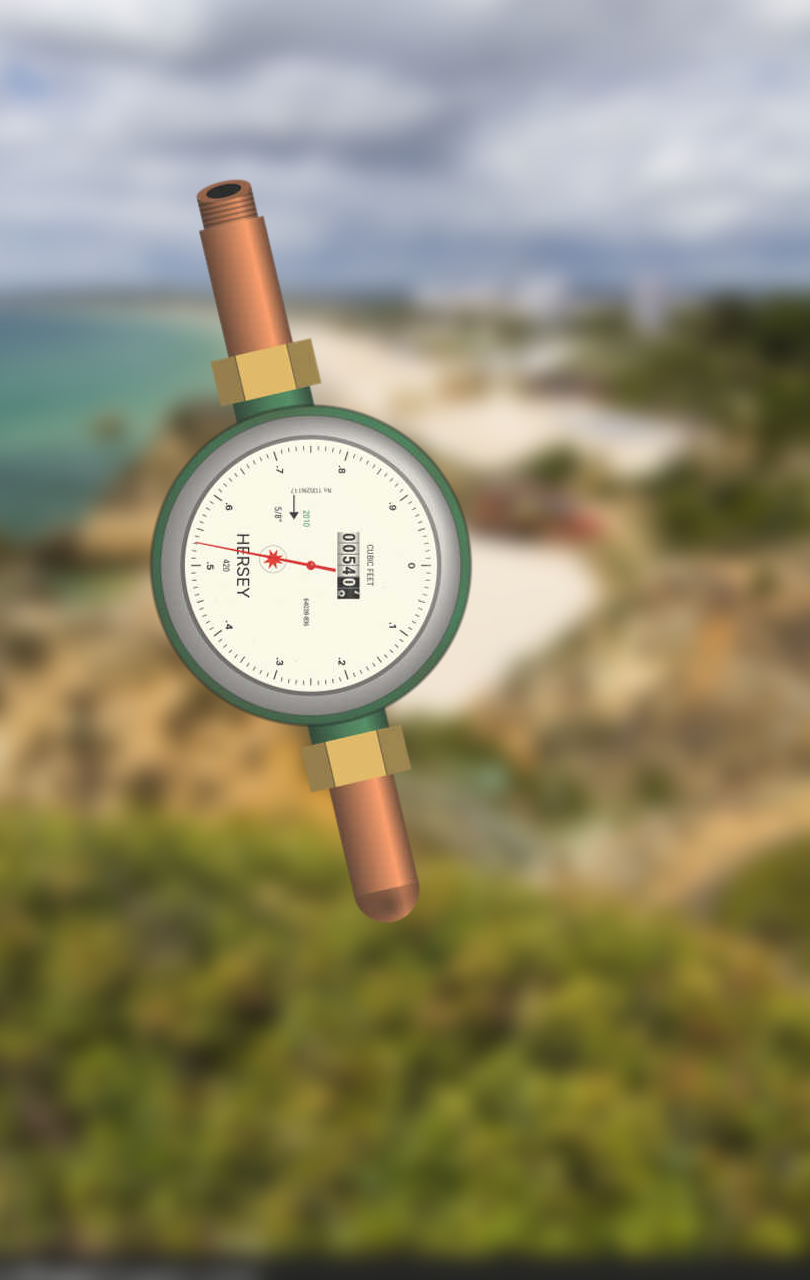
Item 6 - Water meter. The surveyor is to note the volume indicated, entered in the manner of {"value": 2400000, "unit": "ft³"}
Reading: {"value": 5407.53, "unit": "ft³"}
